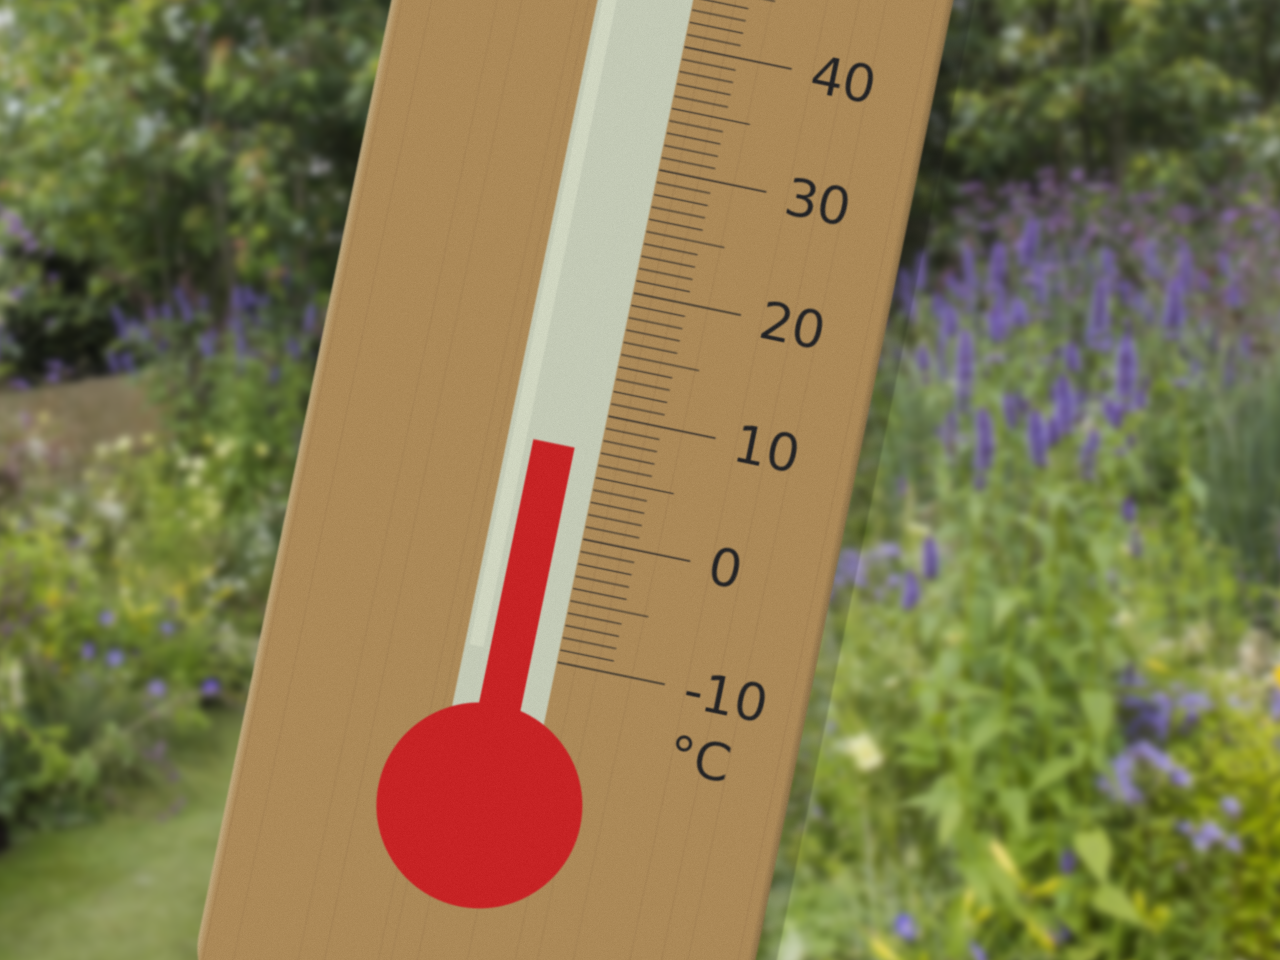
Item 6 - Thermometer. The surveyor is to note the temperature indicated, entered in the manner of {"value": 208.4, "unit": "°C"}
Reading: {"value": 7, "unit": "°C"}
